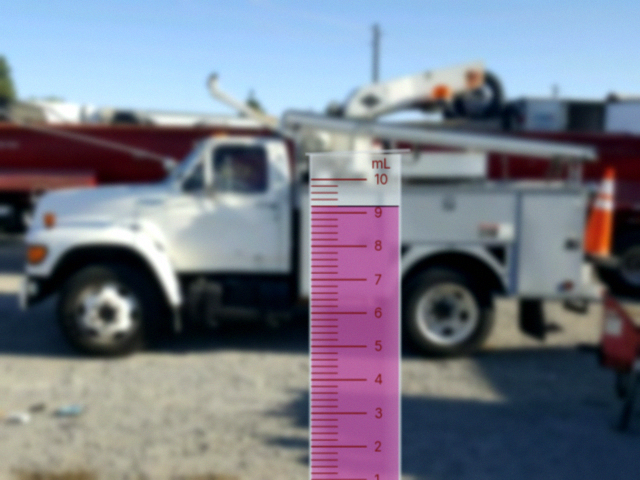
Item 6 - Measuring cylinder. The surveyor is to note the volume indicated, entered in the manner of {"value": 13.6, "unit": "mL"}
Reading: {"value": 9.2, "unit": "mL"}
